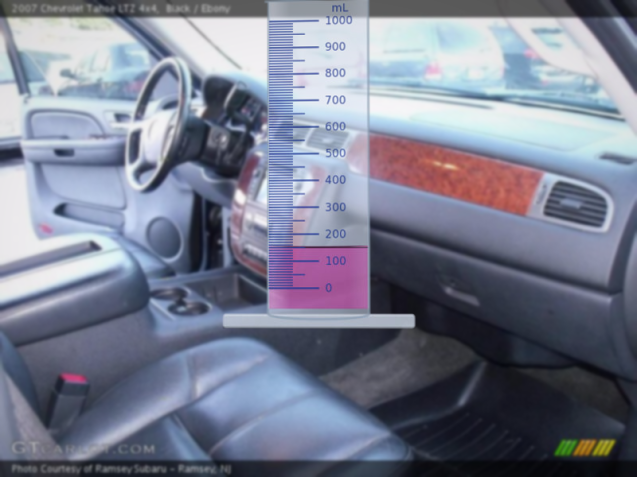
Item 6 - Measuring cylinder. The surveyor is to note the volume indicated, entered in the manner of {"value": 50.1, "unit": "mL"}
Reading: {"value": 150, "unit": "mL"}
